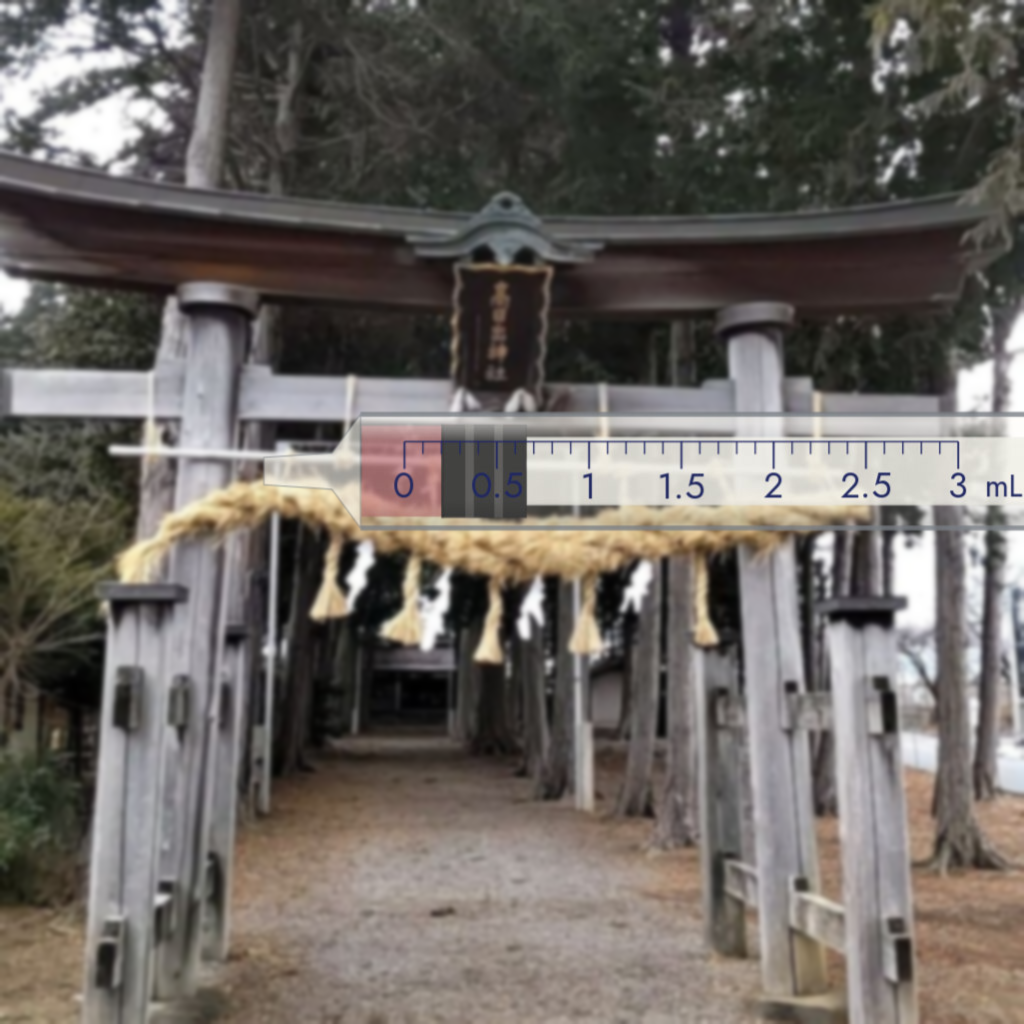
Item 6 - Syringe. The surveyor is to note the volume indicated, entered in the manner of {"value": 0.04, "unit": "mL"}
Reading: {"value": 0.2, "unit": "mL"}
